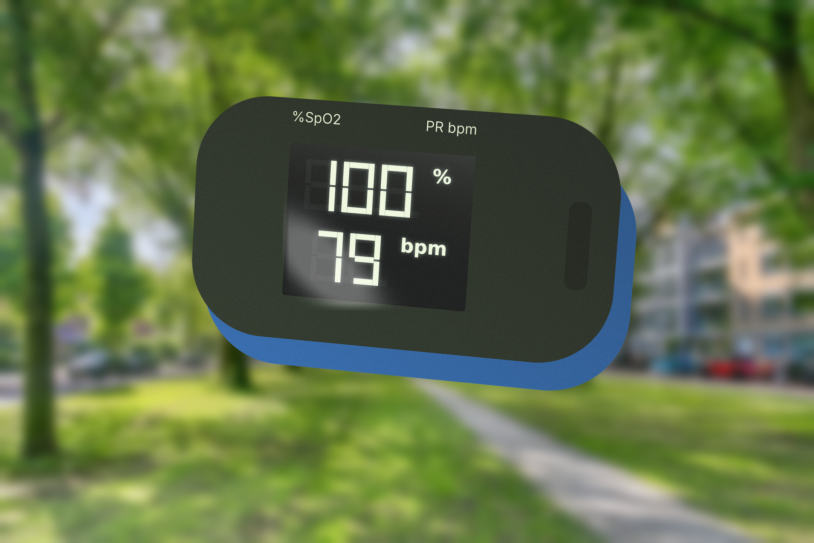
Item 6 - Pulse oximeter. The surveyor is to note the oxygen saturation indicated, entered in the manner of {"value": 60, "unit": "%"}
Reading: {"value": 100, "unit": "%"}
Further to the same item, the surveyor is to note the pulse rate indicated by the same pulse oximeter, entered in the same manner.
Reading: {"value": 79, "unit": "bpm"}
